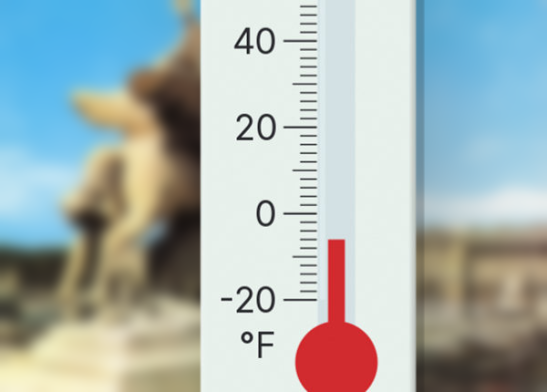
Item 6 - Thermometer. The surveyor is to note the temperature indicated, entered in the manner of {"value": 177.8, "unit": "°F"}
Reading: {"value": -6, "unit": "°F"}
